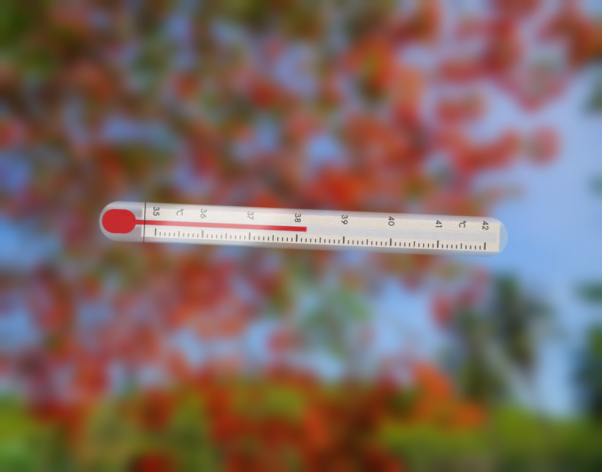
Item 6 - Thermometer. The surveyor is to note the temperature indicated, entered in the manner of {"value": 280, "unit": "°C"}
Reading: {"value": 38.2, "unit": "°C"}
